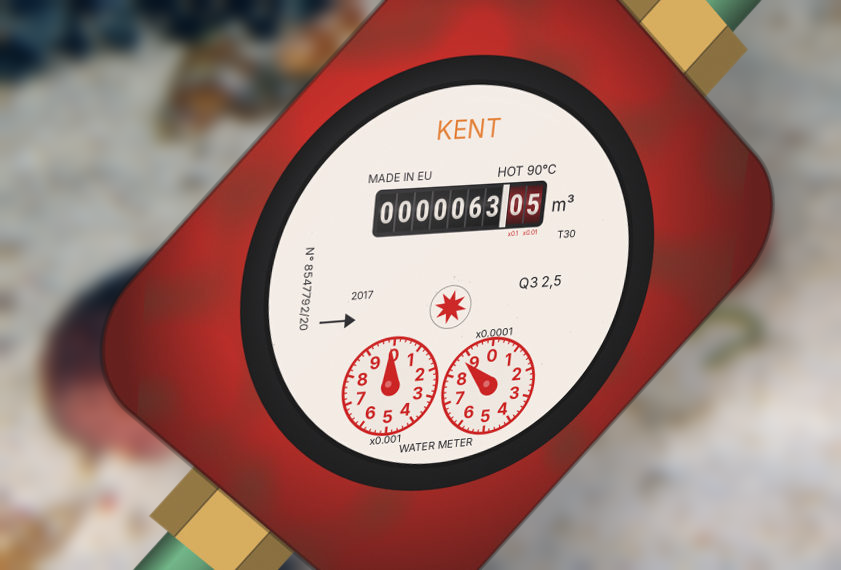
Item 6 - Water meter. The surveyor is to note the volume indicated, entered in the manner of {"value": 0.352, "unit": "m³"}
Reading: {"value": 63.0498, "unit": "m³"}
